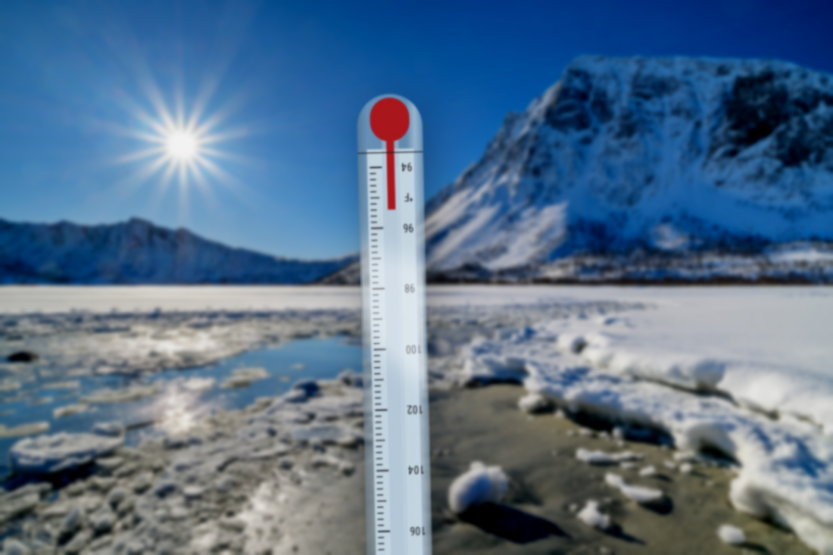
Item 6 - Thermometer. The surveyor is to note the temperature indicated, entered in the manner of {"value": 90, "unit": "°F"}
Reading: {"value": 95.4, "unit": "°F"}
